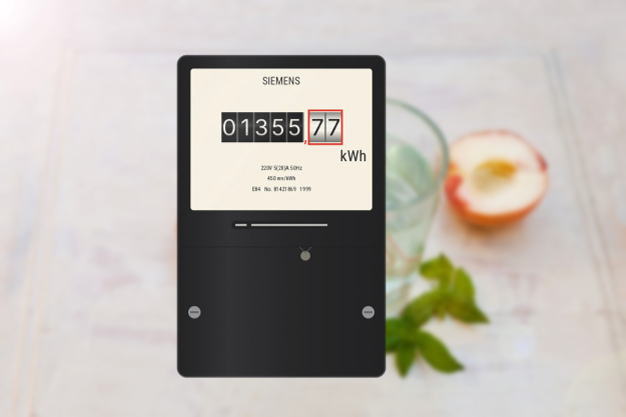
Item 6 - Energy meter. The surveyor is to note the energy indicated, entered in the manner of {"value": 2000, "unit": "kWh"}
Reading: {"value": 1355.77, "unit": "kWh"}
